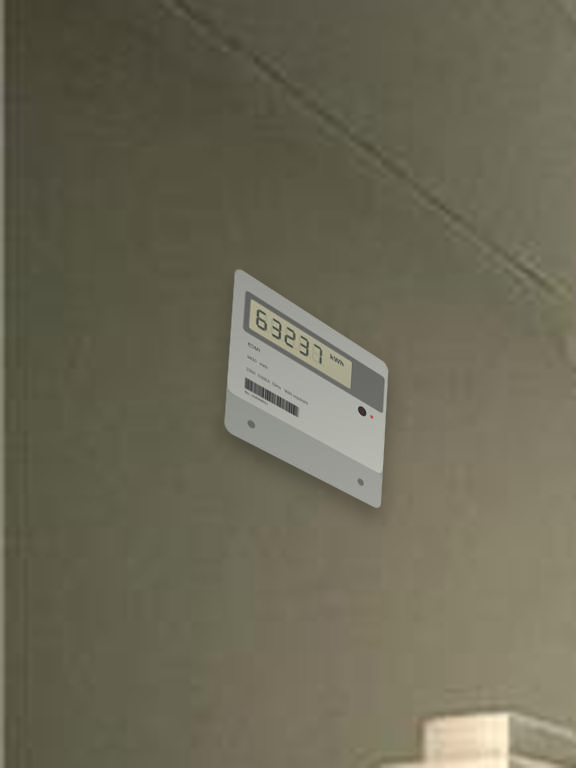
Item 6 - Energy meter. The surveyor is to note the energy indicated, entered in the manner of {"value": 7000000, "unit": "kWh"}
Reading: {"value": 63237, "unit": "kWh"}
